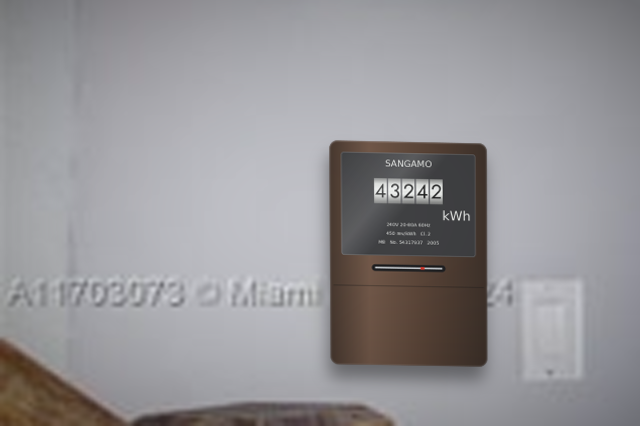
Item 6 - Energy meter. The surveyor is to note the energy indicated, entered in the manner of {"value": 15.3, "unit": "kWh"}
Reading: {"value": 43242, "unit": "kWh"}
